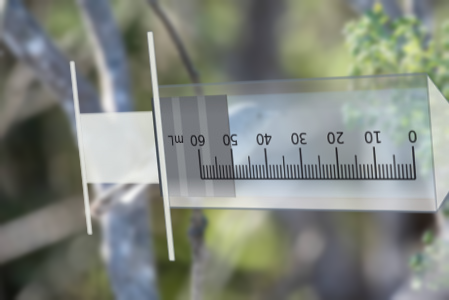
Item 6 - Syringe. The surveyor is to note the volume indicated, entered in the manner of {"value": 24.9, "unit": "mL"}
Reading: {"value": 50, "unit": "mL"}
